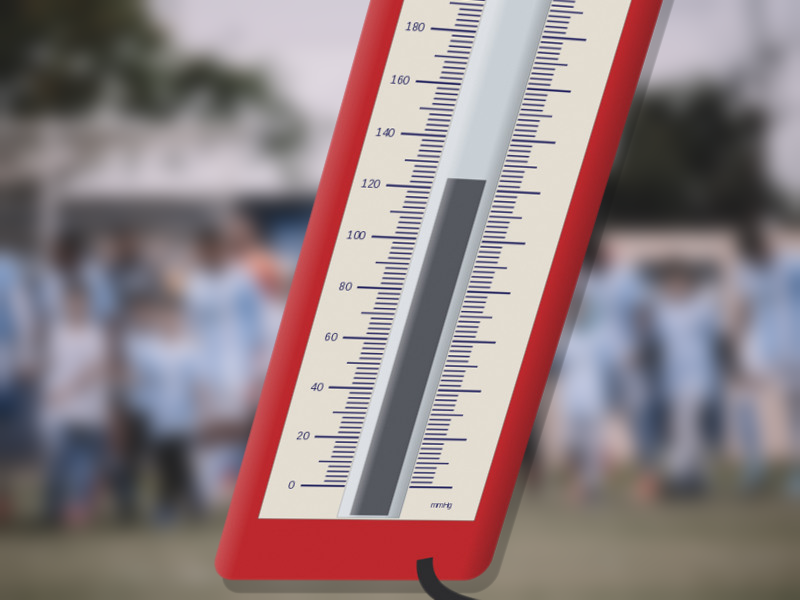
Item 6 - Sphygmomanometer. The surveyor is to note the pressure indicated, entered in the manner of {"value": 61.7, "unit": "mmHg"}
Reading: {"value": 124, "unit": "mmHg"}
